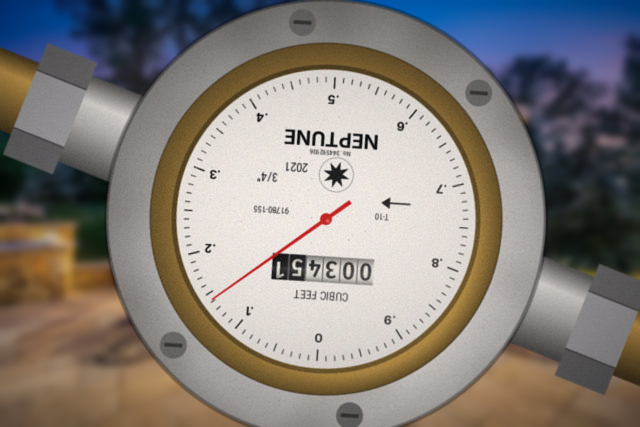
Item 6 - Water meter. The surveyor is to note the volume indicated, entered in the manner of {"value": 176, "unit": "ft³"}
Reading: {"value": 3451.14, "unit": "ft³"}
